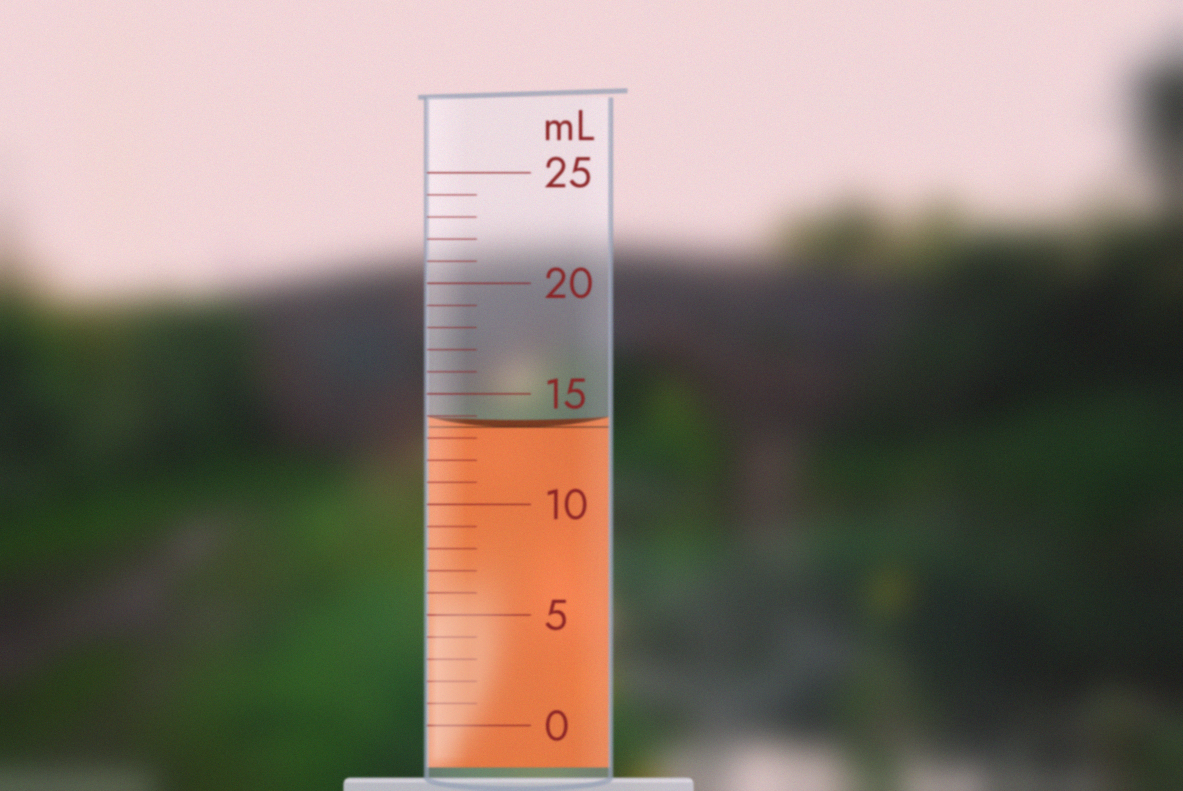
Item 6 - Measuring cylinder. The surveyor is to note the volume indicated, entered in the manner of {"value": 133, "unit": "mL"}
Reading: {"value": 13.5, "unit": "mL"}
